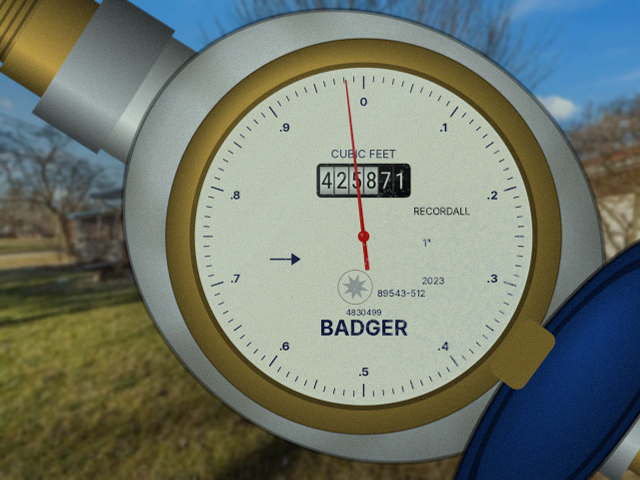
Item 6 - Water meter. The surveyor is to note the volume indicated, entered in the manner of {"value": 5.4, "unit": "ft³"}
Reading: {"value": 425870.98, "unit": "ft³"}
